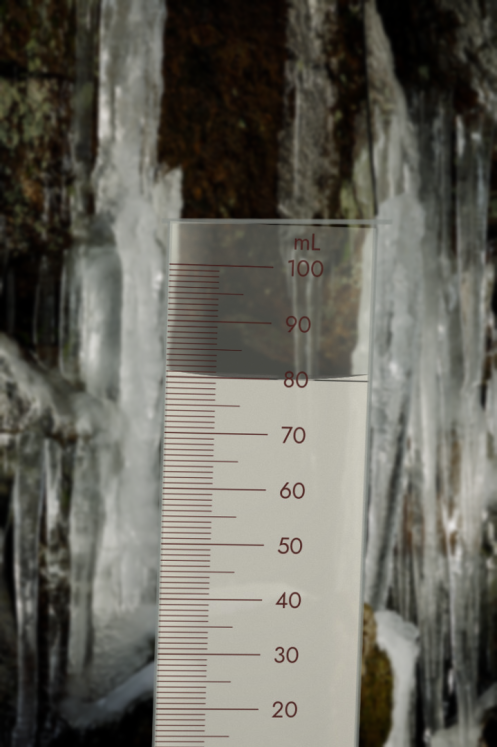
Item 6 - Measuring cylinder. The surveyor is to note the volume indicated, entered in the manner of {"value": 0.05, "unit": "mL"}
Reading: {"value": 80, "unit": "mL"}
